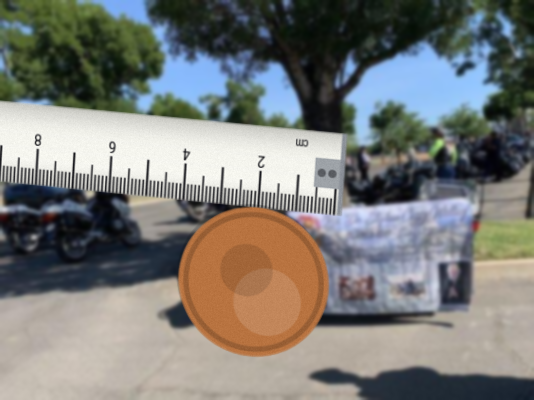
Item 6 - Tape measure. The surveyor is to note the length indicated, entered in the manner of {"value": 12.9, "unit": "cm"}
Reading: {"value": 4, "unit": "cm"}
